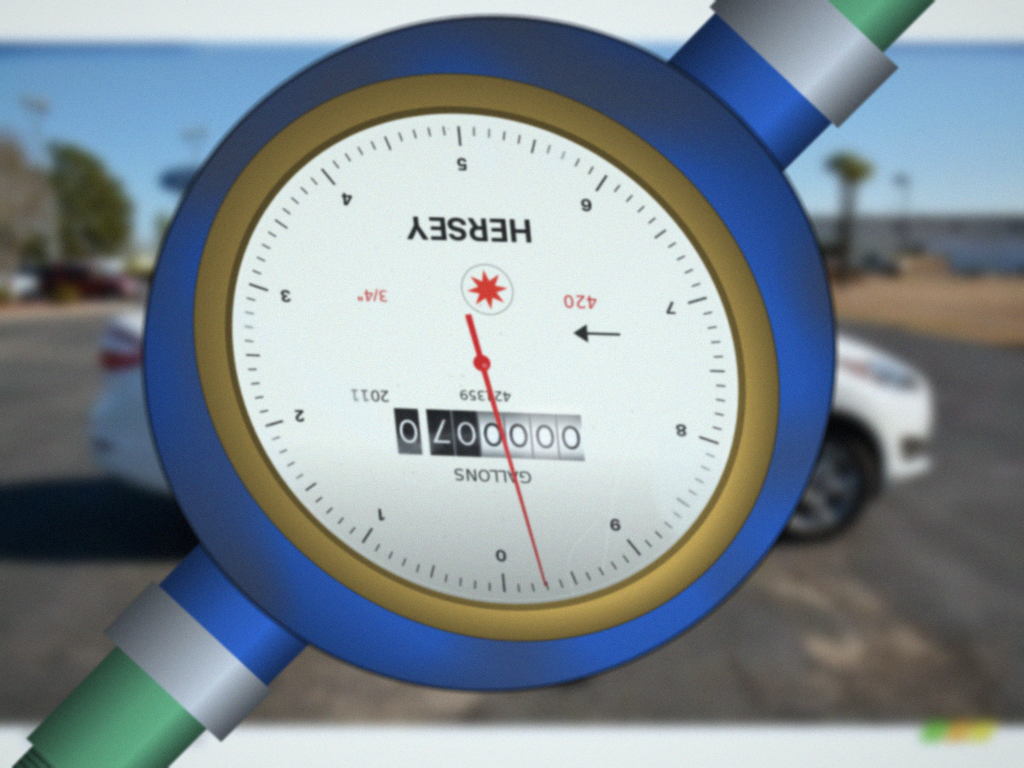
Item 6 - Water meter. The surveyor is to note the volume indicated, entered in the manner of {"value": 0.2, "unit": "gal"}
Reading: {"value": 69.7, "unit": "gal"}
